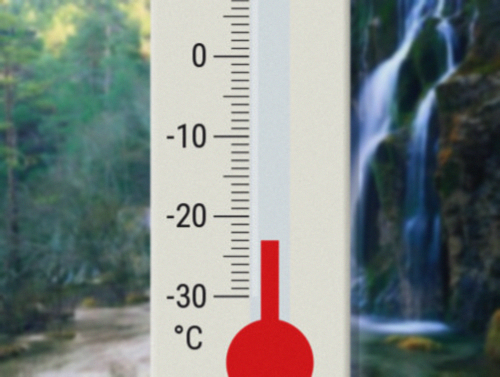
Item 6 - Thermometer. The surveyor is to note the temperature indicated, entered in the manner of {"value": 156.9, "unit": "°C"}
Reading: {"value": -23, "unit": "°C"}
